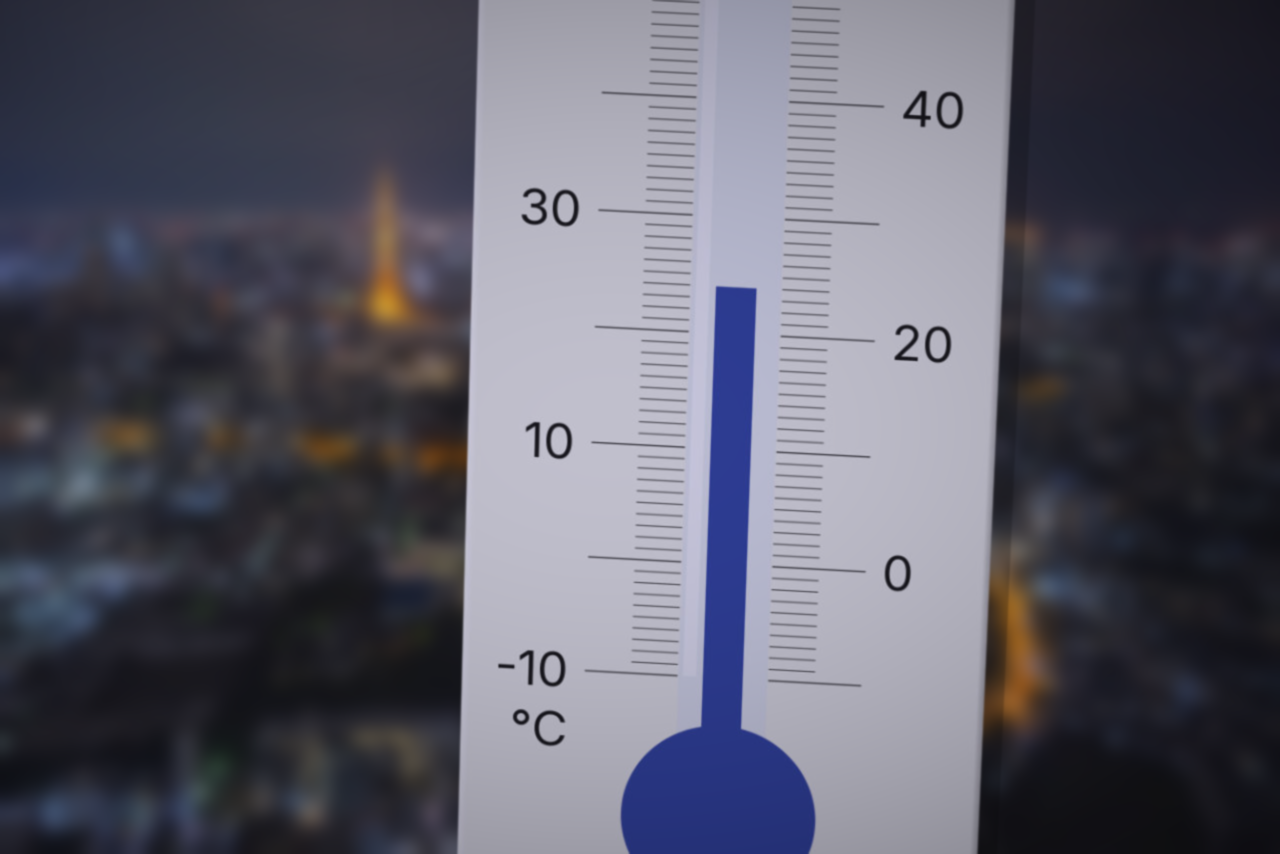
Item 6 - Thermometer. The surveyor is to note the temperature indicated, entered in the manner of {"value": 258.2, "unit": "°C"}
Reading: {"value": 24, "unit": "°C"}
